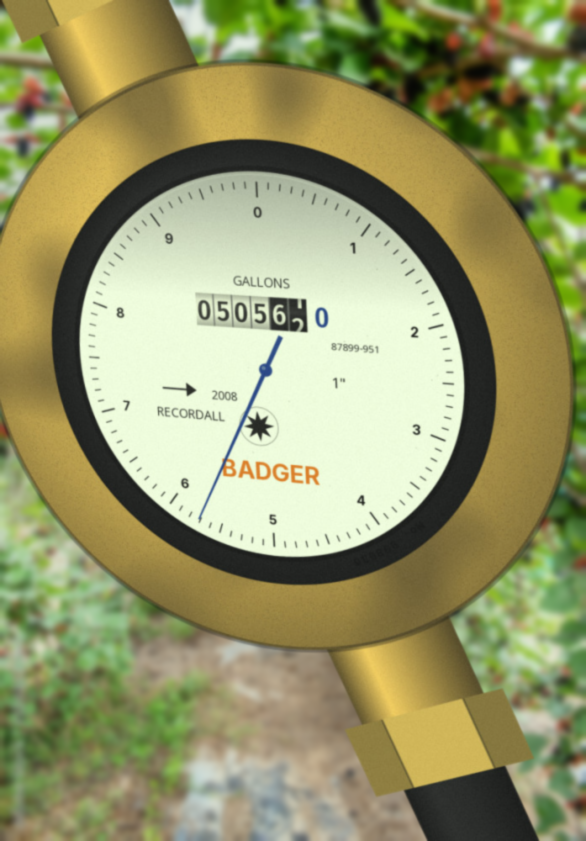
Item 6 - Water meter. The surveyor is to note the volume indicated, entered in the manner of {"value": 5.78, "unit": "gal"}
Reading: {"value": 505615.7, "unit": "gal"}
